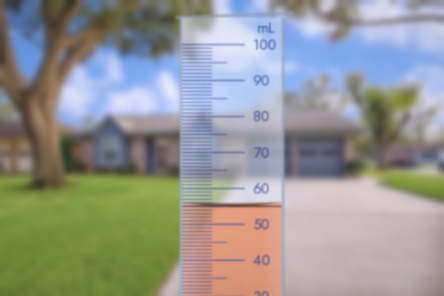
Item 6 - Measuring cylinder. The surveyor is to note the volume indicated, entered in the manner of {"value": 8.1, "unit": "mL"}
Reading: {"value": 55, "unit": "mL"}
